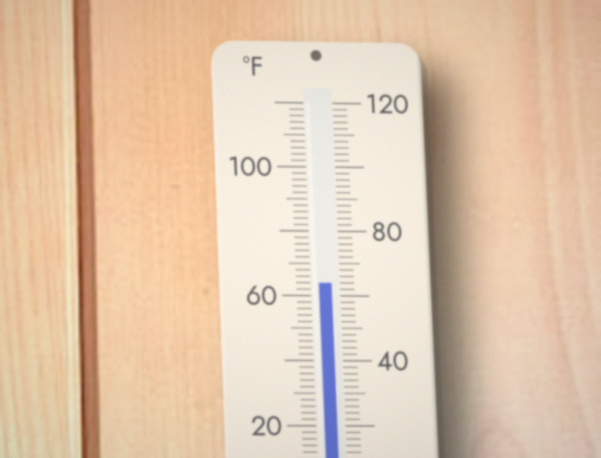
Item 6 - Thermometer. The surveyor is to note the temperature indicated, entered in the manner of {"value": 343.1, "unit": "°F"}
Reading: {"value": 64, "unit": "°F"}
